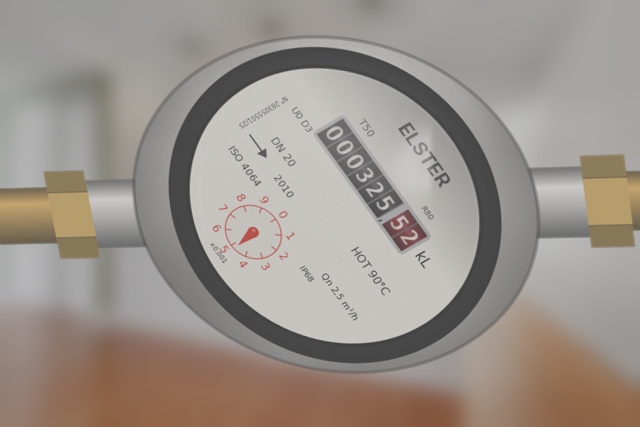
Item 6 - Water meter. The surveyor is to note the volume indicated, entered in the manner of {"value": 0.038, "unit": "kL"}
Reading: {"value": 325.524, "unit": "kL"}
